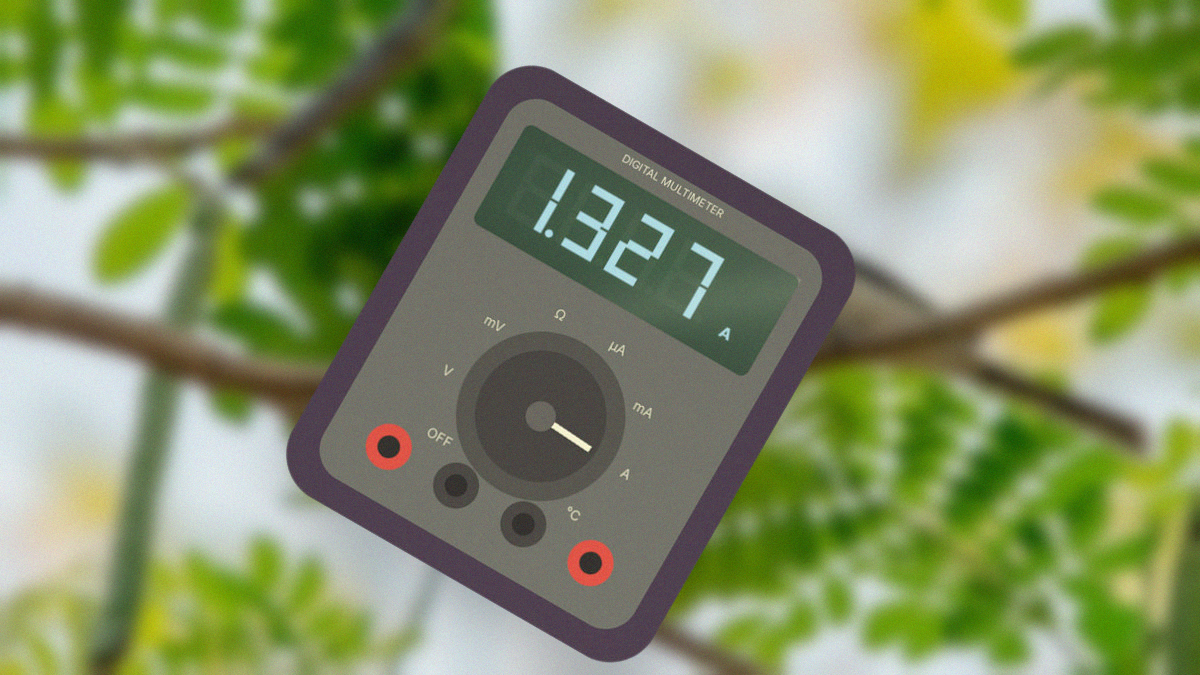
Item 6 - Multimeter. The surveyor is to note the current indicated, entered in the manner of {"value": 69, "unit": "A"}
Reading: {"value": 1.327, "unit": "A"}
